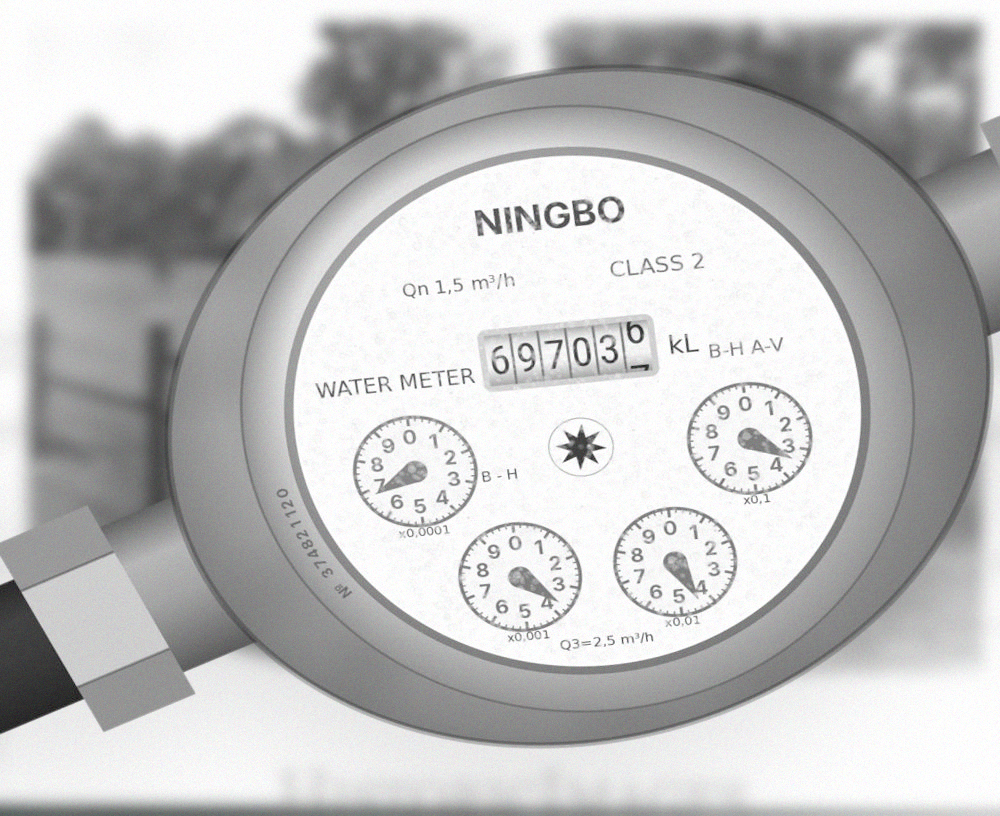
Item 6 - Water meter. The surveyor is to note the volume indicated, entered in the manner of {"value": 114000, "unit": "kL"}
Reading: {"value": 697036.3436, "unit": "kL"}
